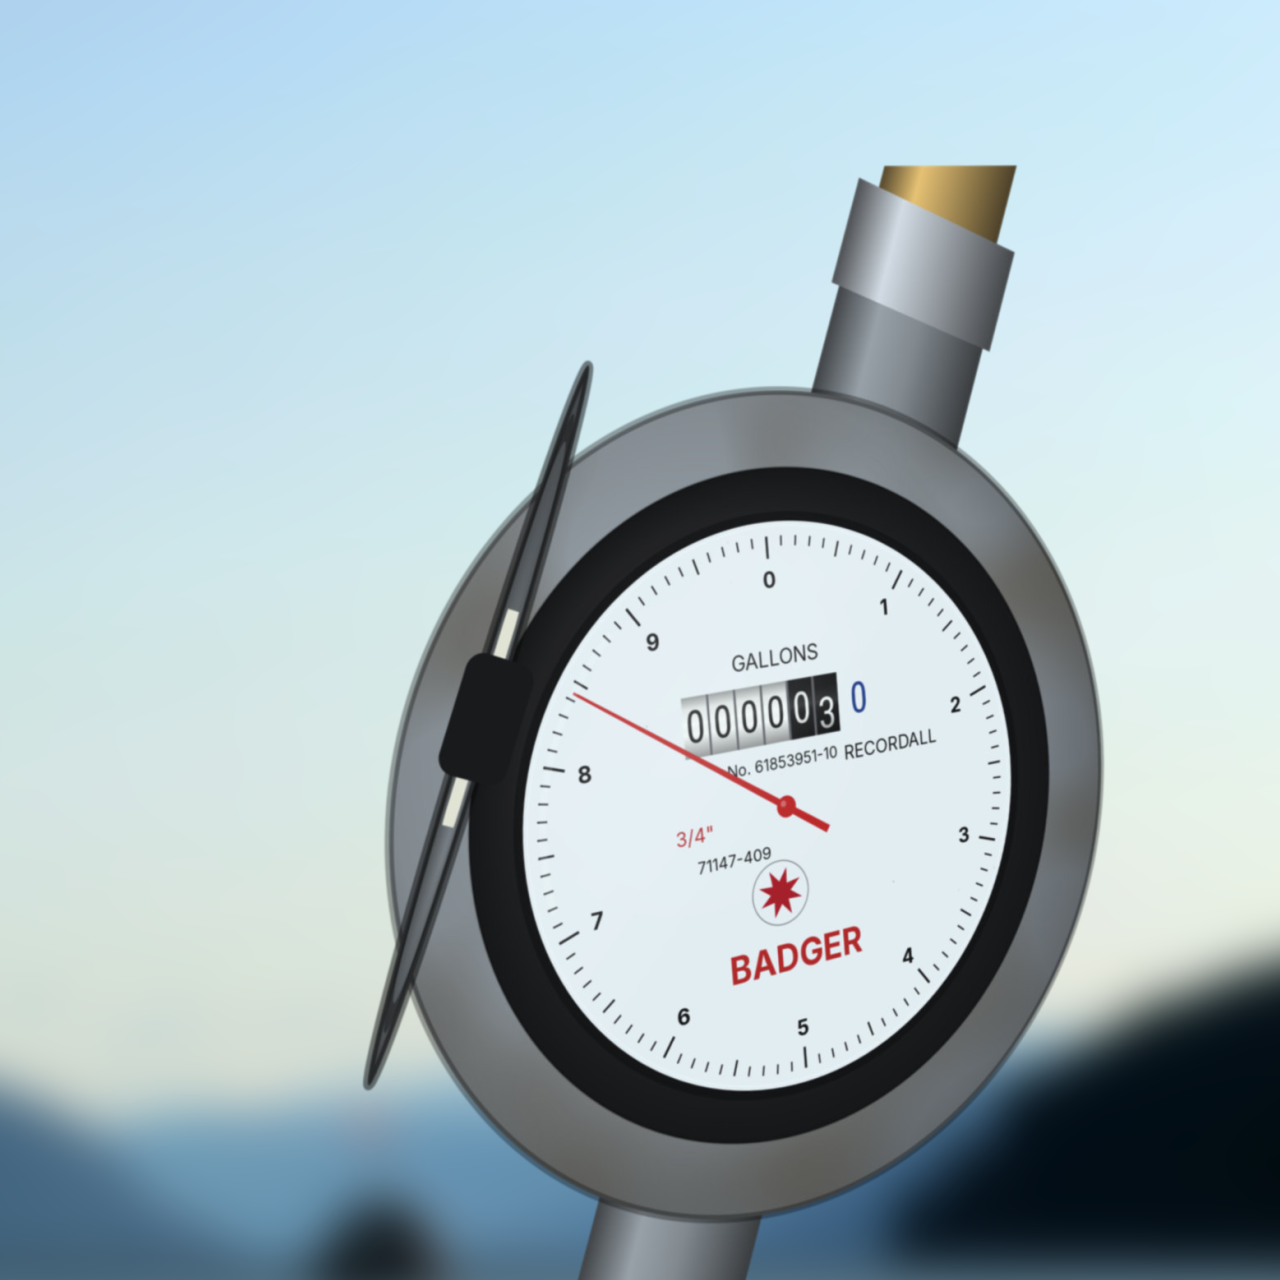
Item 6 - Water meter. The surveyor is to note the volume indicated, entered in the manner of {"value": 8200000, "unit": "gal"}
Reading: {"value": 28.4, "unit": "gal"}
